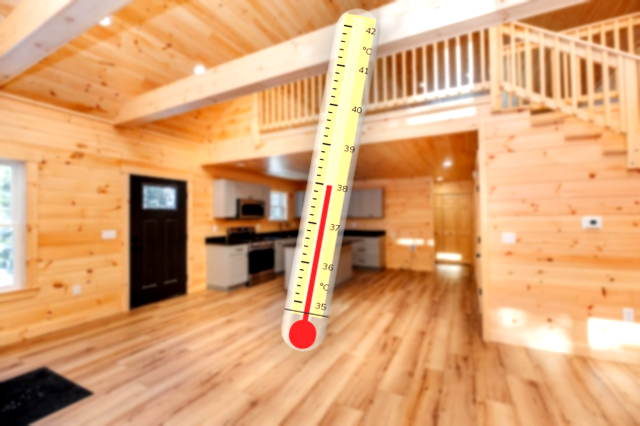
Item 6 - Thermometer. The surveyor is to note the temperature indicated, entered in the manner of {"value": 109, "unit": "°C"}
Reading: {"value": 38, "unit": "°C"}
